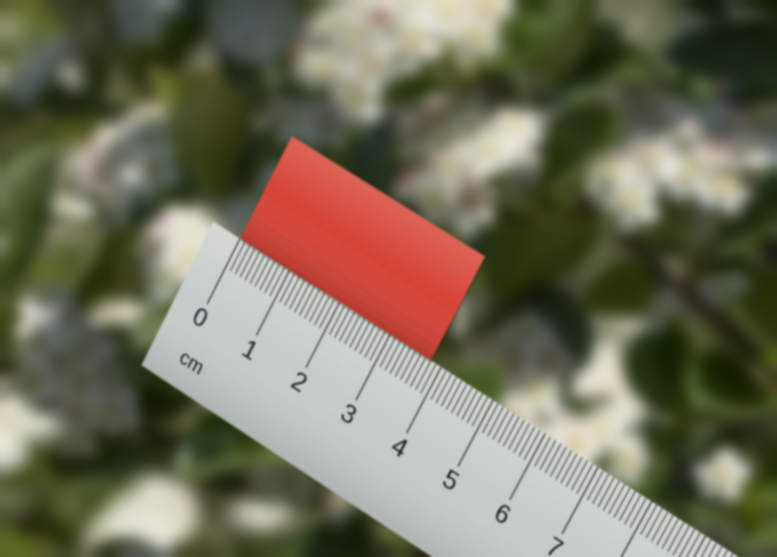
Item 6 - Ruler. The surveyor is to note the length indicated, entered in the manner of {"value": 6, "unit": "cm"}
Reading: {"value": 3.8, "unit": "cm"}
